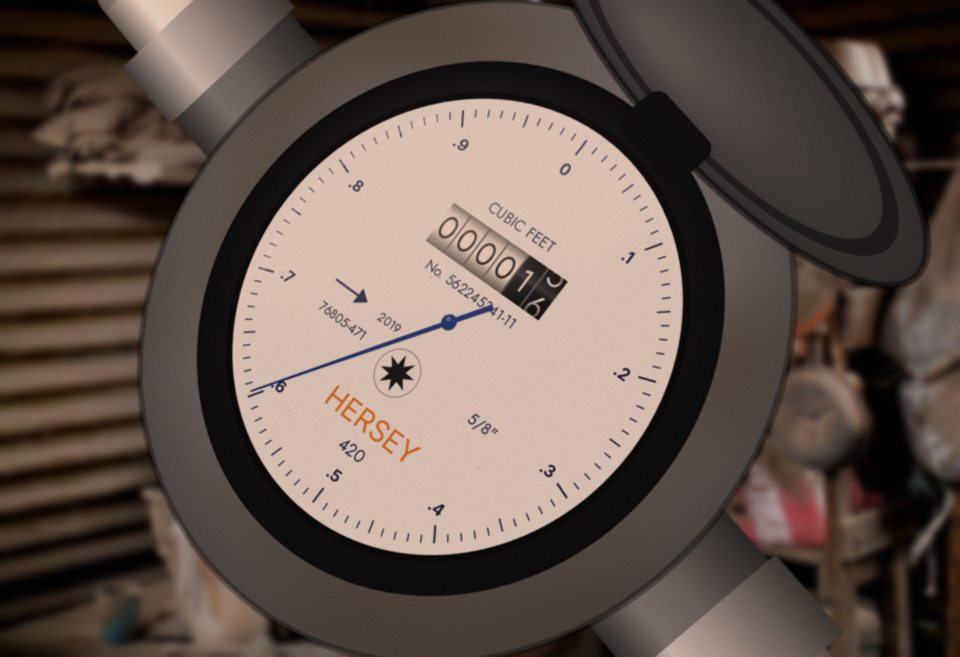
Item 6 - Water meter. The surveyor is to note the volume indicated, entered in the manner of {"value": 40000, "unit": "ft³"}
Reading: {"value": 15.60, "unit": "ft³"}
